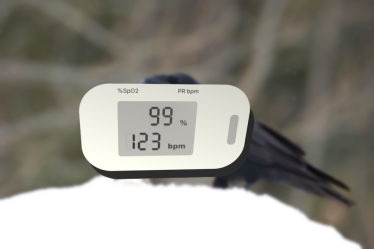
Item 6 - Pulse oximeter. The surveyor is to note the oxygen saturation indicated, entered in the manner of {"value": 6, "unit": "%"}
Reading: {"value": 99, "unit": "%"}
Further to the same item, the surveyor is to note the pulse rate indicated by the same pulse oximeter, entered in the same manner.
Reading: {"value": 123, "unit": "bpm"}
